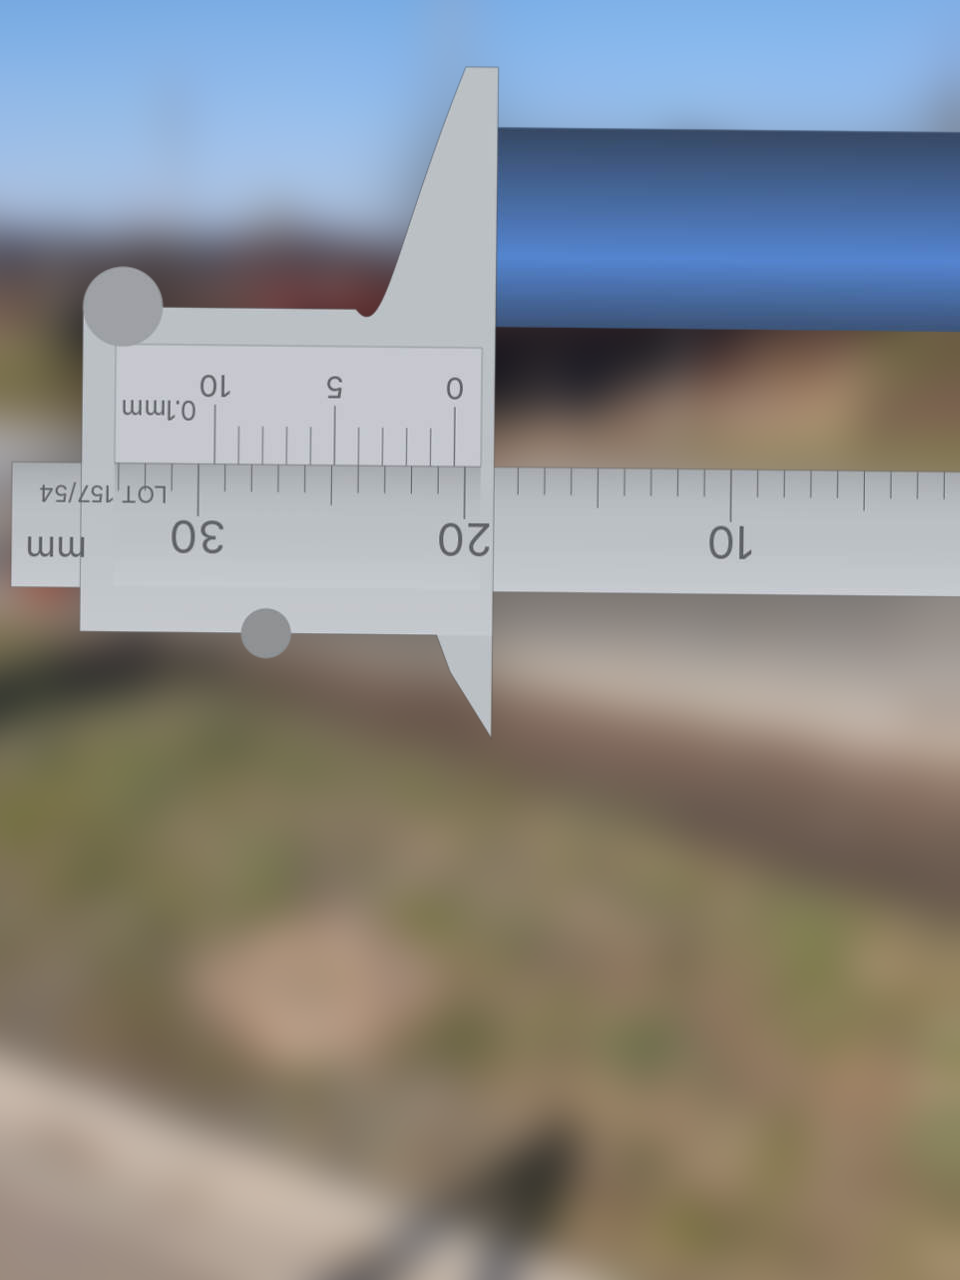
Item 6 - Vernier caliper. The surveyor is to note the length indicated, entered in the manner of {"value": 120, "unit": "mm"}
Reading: {"value": 20.4, "unit": "mm"}
